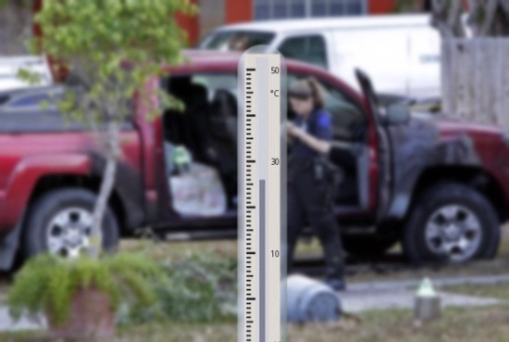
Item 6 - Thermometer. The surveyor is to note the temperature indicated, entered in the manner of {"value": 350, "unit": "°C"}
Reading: {"value": 26, "unit": "°C"}
